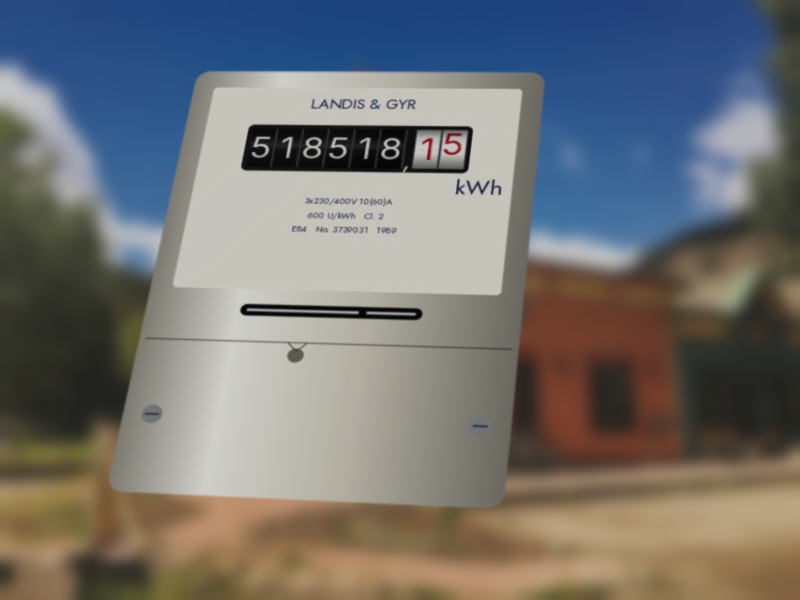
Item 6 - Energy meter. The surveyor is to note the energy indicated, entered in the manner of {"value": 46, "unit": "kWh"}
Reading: {"value": 518518.15, "unit": "kWh"}
